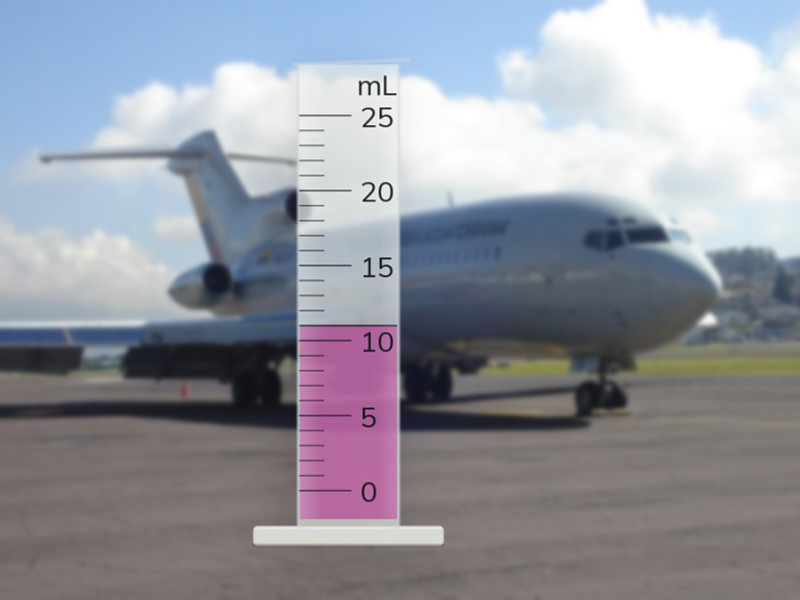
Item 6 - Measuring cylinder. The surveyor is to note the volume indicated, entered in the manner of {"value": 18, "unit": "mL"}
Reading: {"value": 11, "unit": "mL"}
